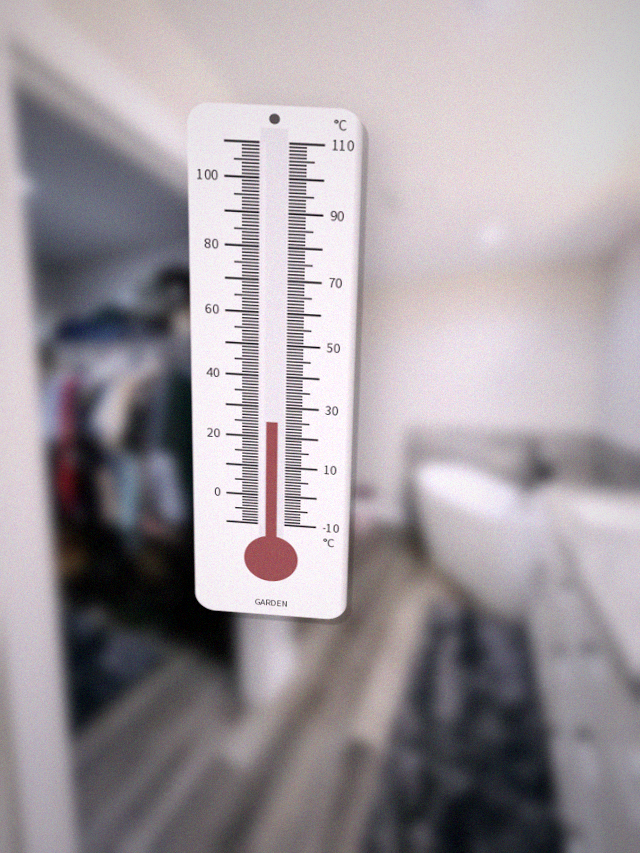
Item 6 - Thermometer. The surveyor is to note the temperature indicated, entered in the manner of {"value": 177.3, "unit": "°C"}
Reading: {"value": 25, "unit": "°C"}
